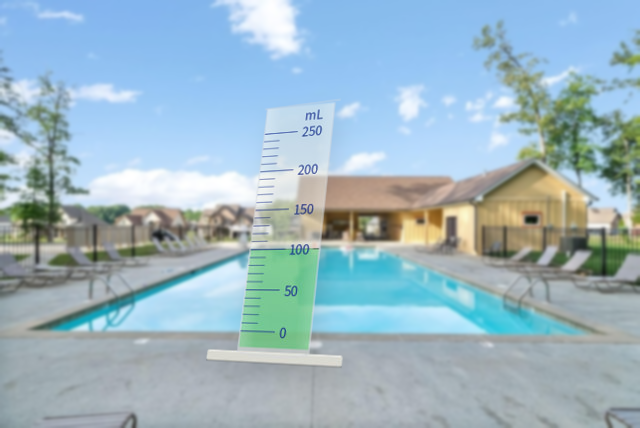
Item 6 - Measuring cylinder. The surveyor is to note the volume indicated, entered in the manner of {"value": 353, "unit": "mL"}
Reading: {"value": 100, "unit": "mL"}
